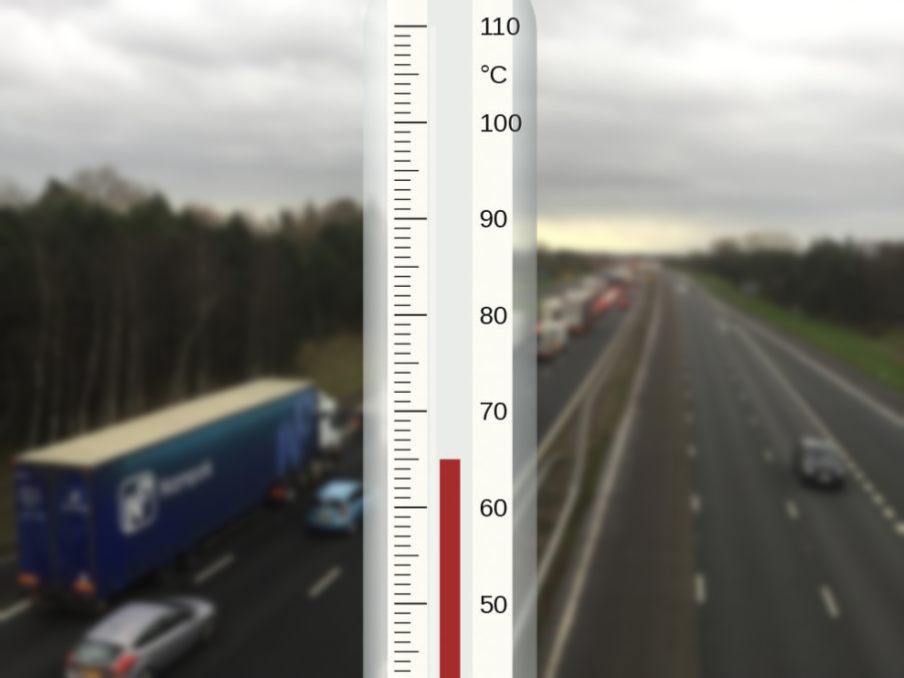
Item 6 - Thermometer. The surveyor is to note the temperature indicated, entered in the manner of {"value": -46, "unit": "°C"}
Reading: {"value": 65, "unit": "°C"}
